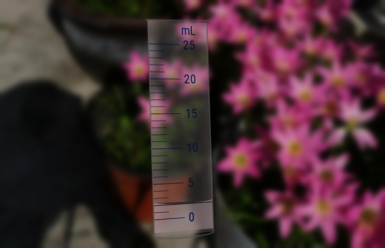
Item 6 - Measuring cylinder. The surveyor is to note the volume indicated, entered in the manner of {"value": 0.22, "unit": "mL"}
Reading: {"value": 2, "unit": "mL"}
